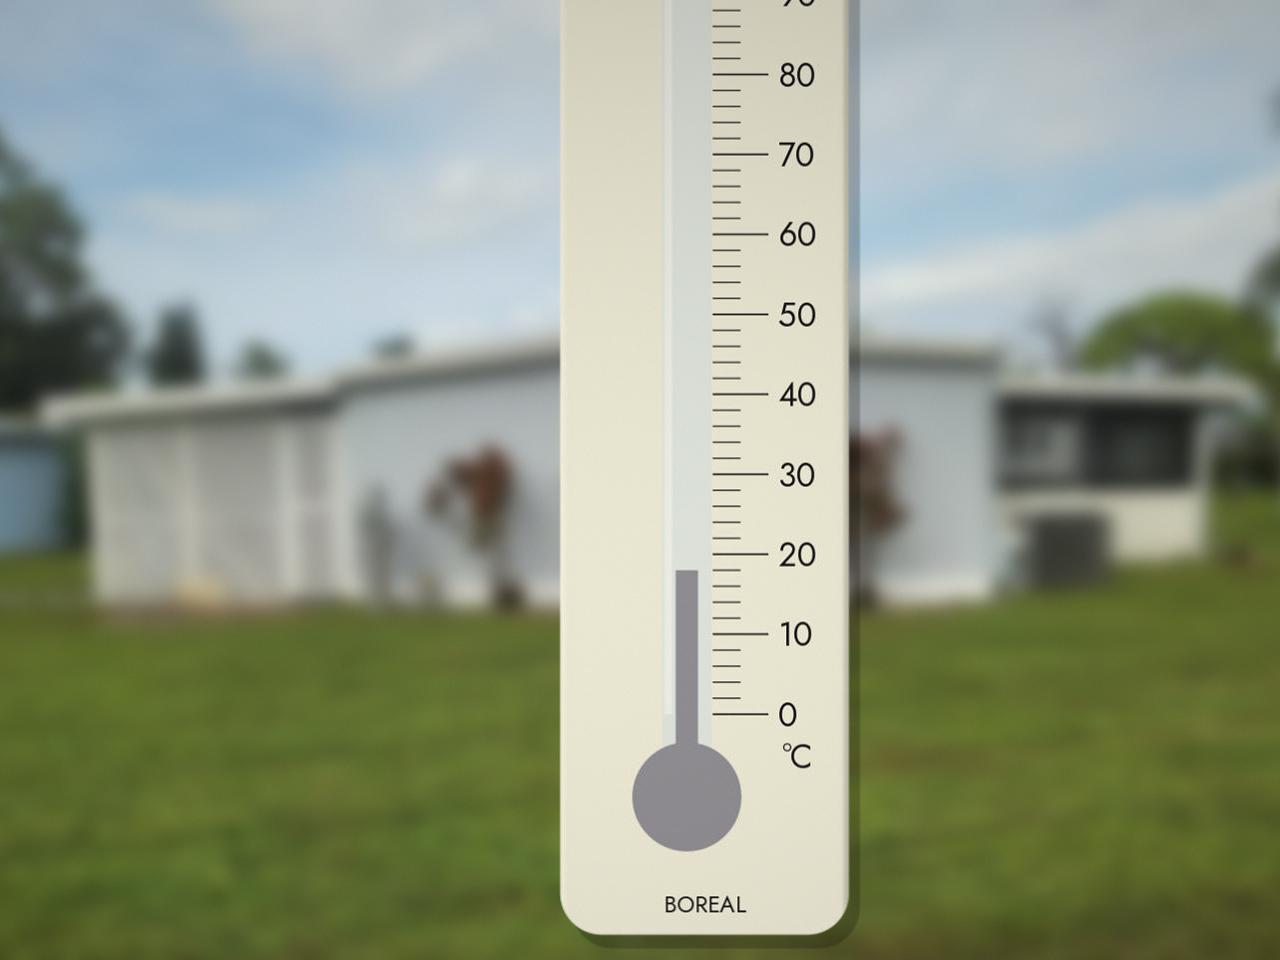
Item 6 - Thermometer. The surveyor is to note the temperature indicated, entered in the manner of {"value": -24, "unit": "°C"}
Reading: {"value": 18, "unit": "°C"}
